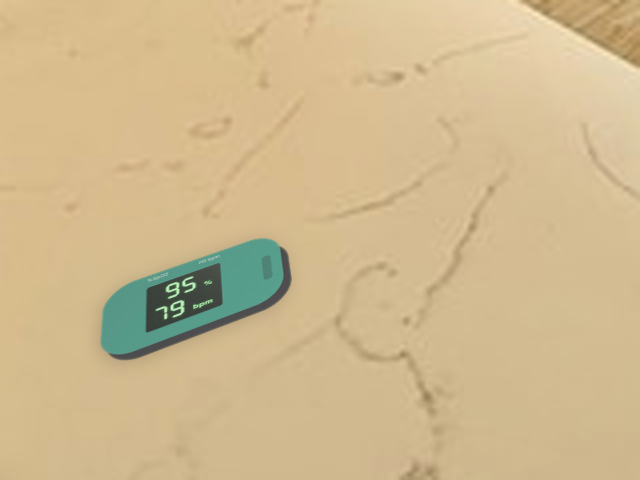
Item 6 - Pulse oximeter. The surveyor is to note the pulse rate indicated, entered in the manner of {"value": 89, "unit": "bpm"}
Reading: {"value": 79, "unit": "bpm"}
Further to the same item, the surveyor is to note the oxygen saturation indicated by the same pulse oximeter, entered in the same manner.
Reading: {"value": 95, "unit": "%"}
